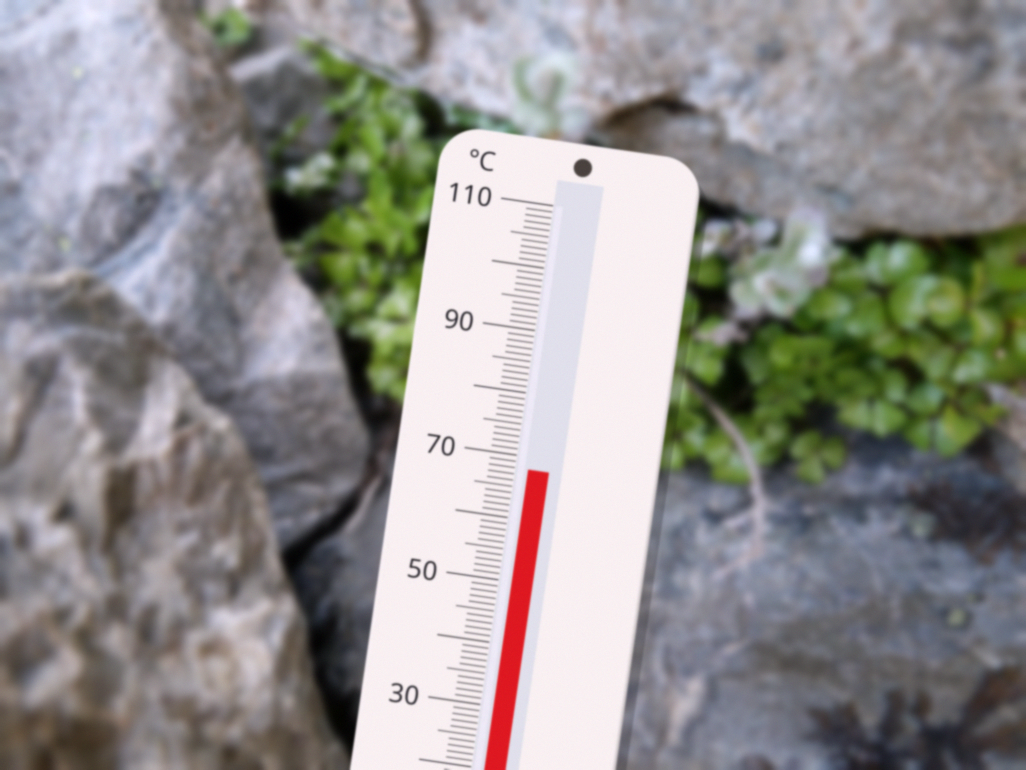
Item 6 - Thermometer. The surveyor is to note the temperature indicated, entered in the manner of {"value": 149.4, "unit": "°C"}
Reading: {"value": 68, "unit": "°C"}
